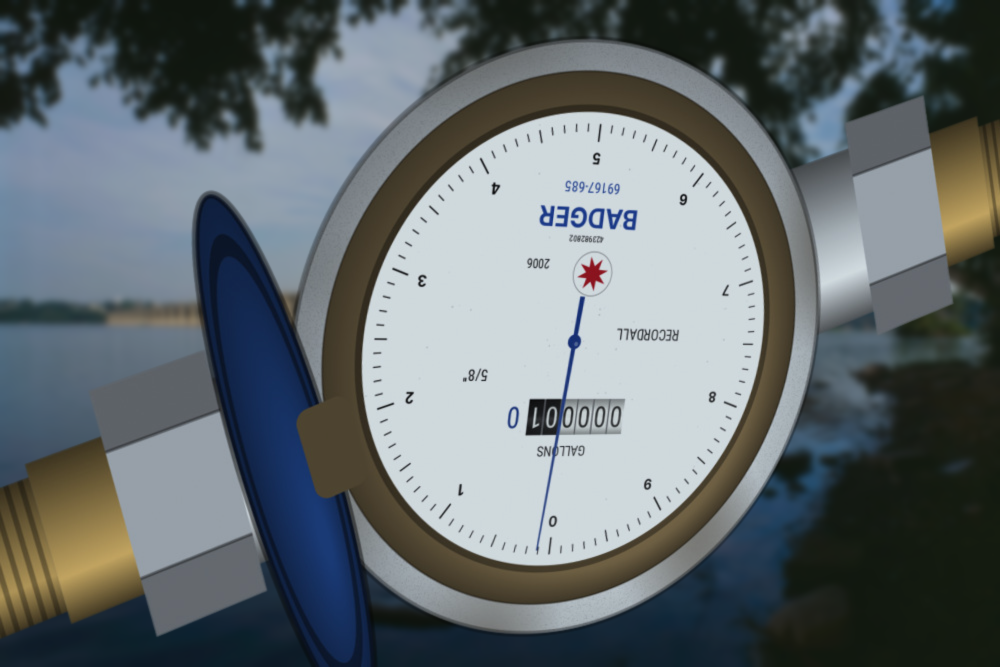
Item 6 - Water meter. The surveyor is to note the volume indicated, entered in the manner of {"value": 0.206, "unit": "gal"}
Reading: {"value": 10.1, "unit": "gal"}
